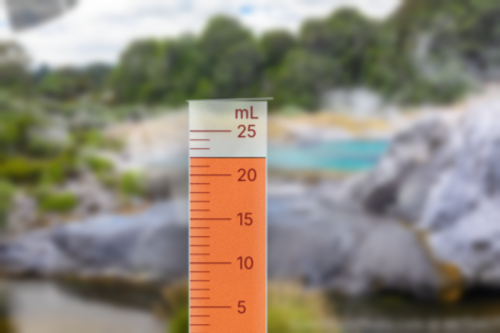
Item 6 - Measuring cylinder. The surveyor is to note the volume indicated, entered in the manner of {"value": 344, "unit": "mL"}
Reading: {"value": 22, "unit": "mL"}
